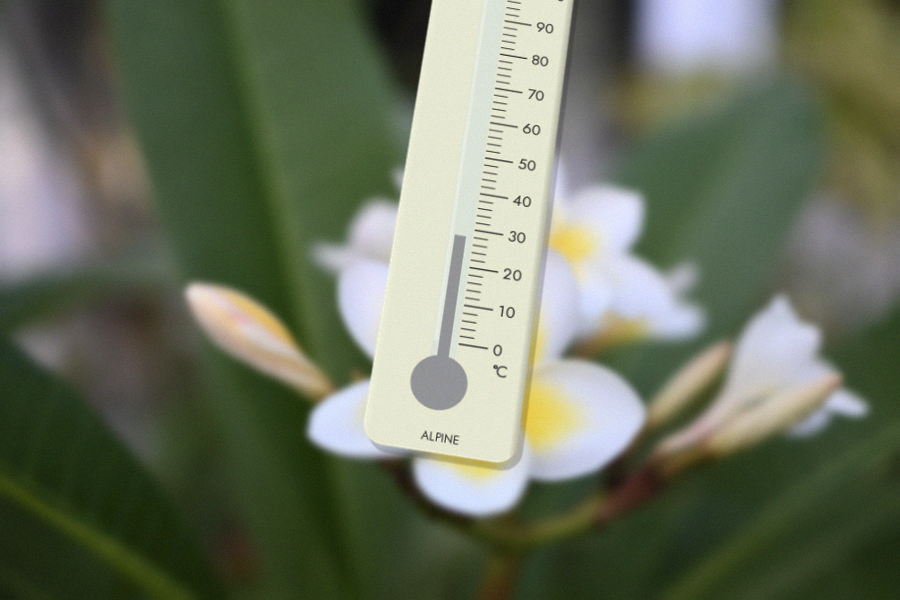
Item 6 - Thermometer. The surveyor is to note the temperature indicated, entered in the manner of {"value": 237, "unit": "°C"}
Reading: {"value": 28, "unit": "°C"}
